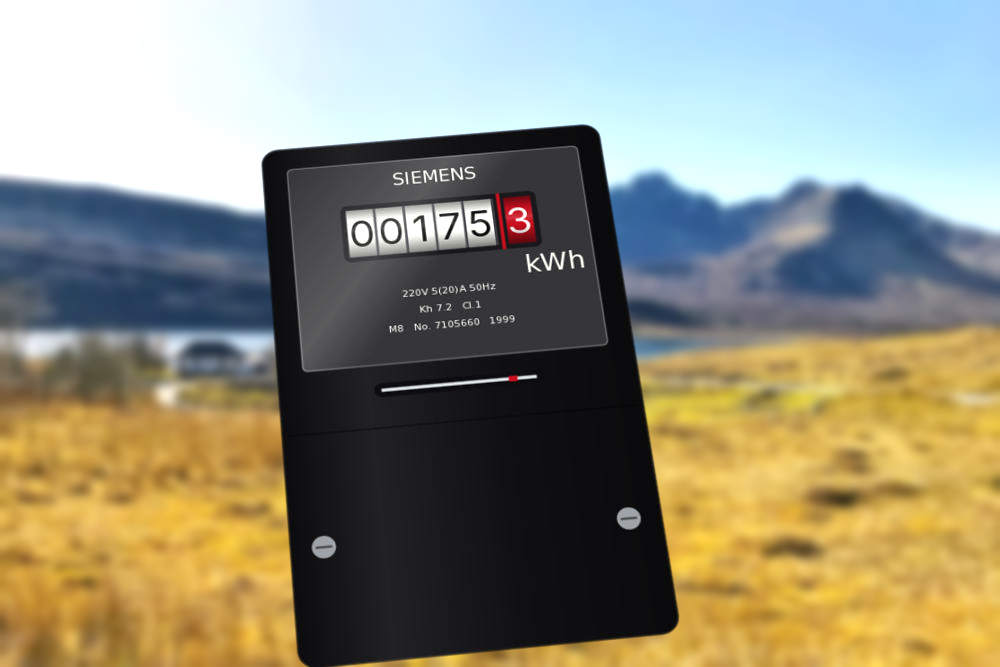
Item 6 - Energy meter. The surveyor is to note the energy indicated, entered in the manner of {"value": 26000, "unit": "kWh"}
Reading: {"value": 175.3, "unit": "kWh"}
